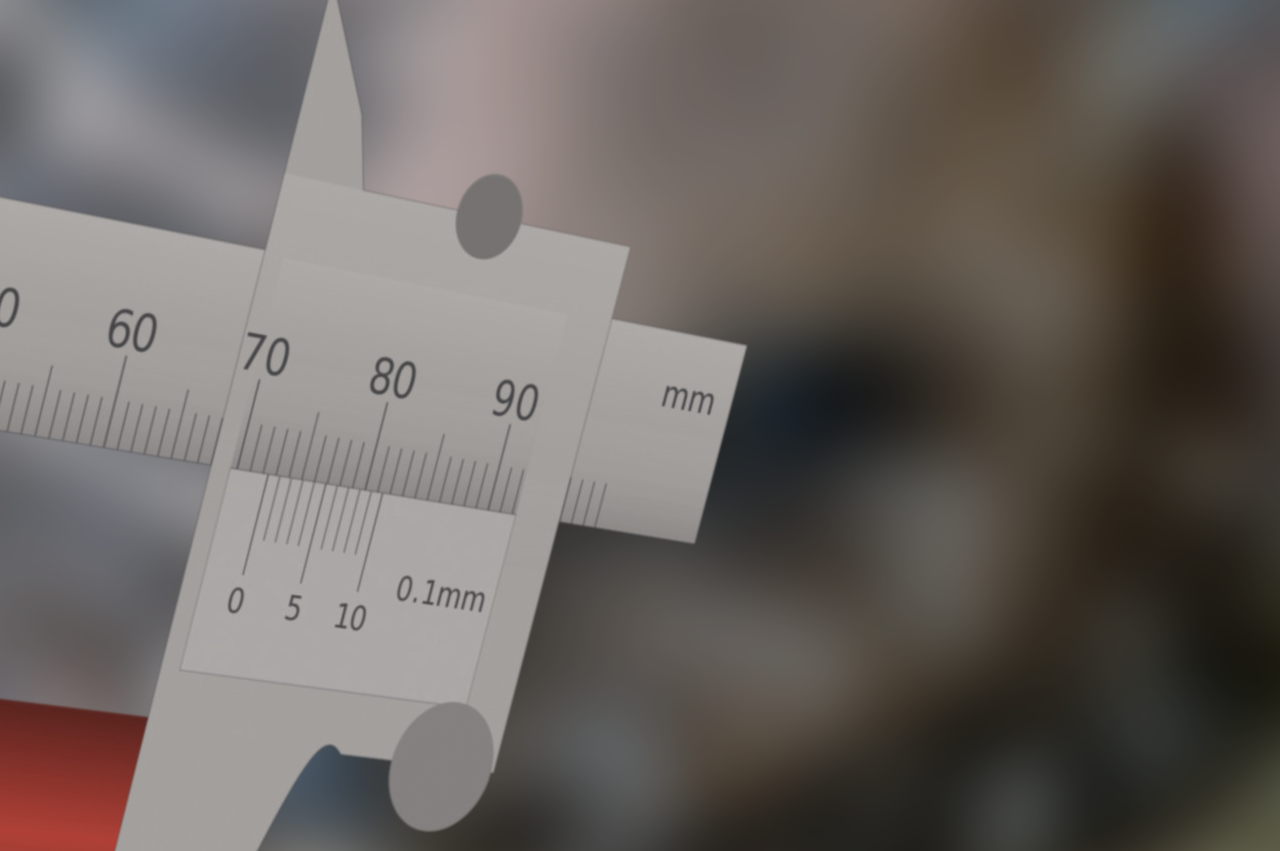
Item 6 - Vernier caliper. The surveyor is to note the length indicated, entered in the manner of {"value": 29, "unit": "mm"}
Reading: {"value": 72.4, "unit": "mm"}
